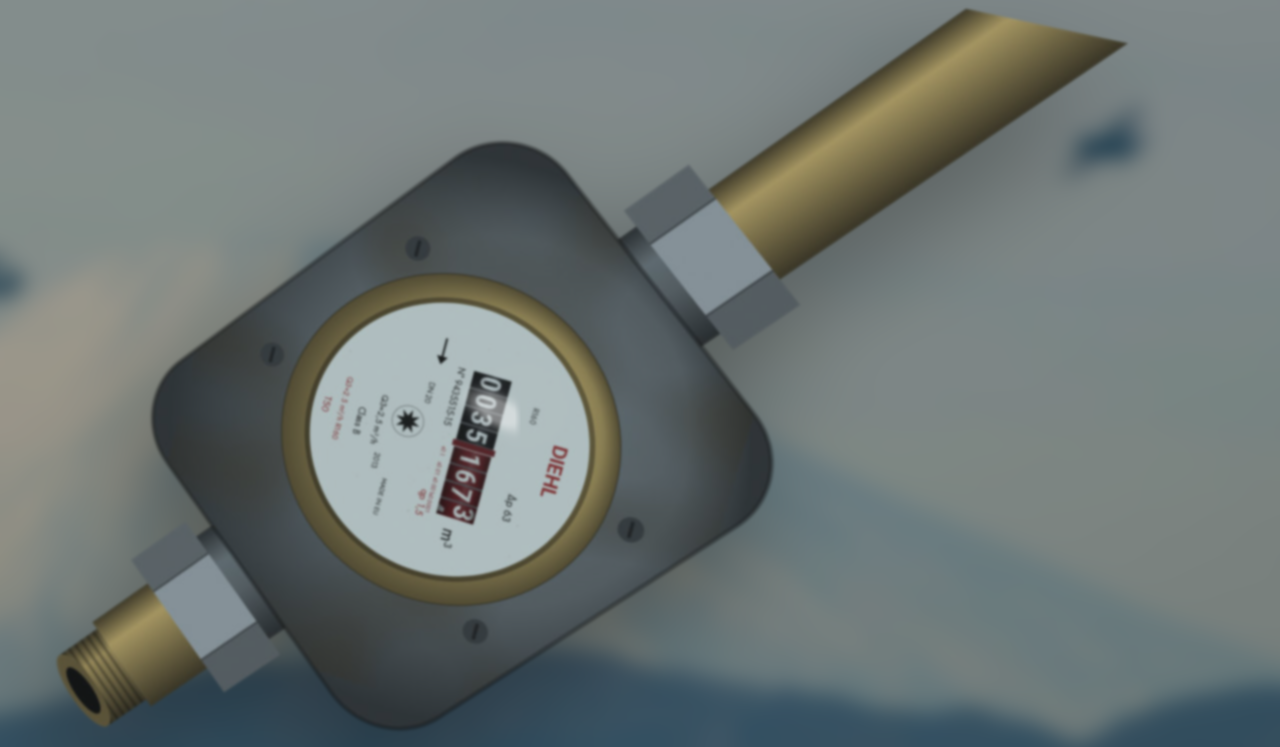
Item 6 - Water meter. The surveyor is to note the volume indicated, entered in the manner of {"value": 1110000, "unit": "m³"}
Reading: {"value": 35.1673, "unit": "m³"}
